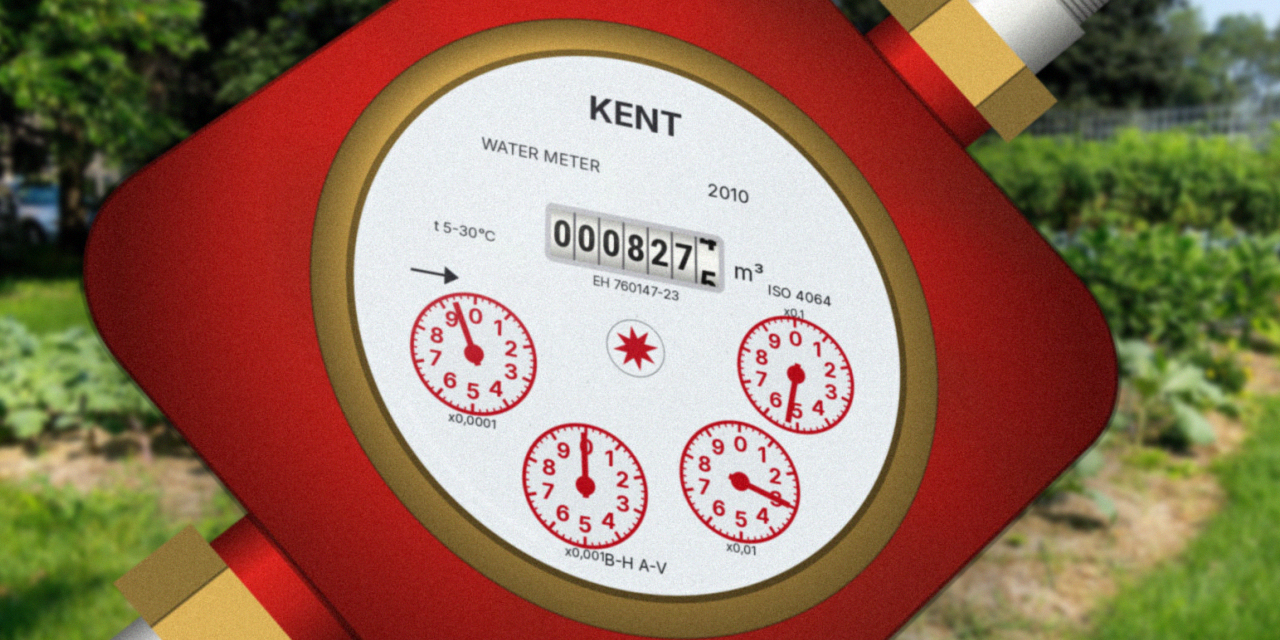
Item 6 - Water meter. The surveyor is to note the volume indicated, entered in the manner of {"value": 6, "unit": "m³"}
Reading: {"value": 8274.5299, "unit": "m³"}
